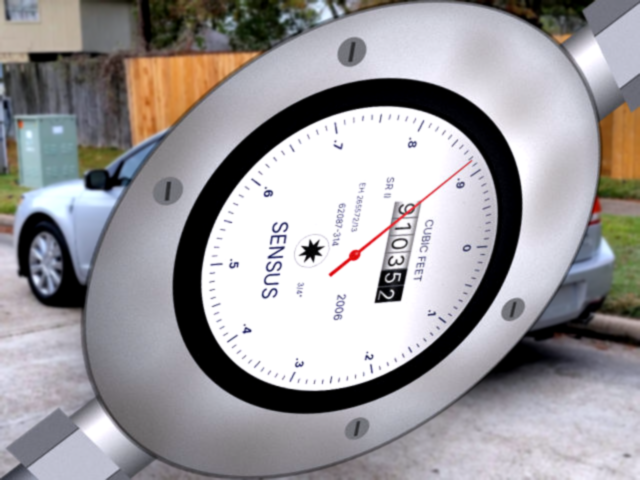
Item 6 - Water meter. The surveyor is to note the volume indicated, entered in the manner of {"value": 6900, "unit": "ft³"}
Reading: {"value": 910351.88, "unit": "ft³"}
